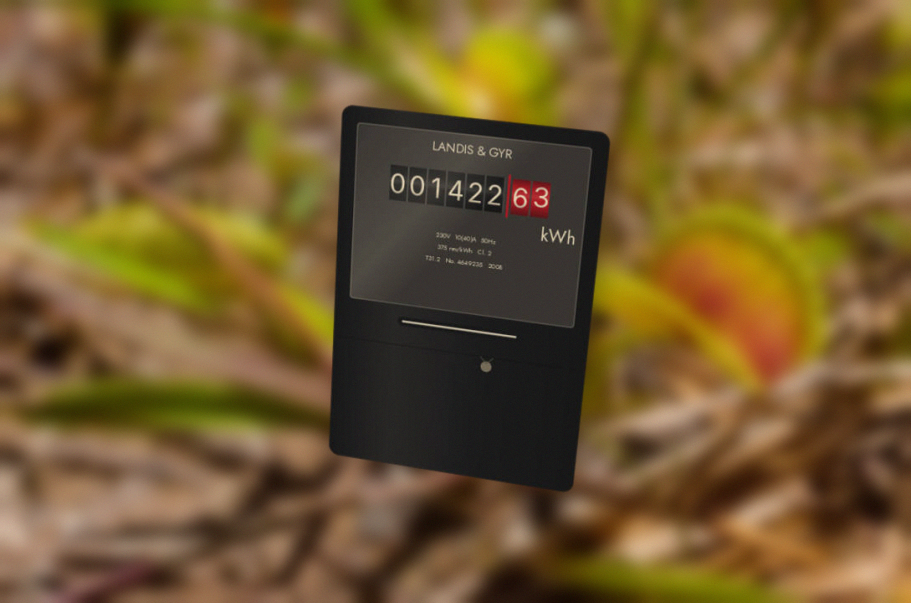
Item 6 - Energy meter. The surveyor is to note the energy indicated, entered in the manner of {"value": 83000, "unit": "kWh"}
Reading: {"value": 1422.63, "unit": "kWh"}
